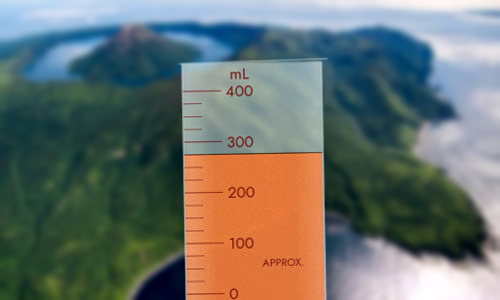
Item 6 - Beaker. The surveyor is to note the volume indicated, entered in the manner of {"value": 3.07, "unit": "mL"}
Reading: {"value": 275, "unit": "mL"}
